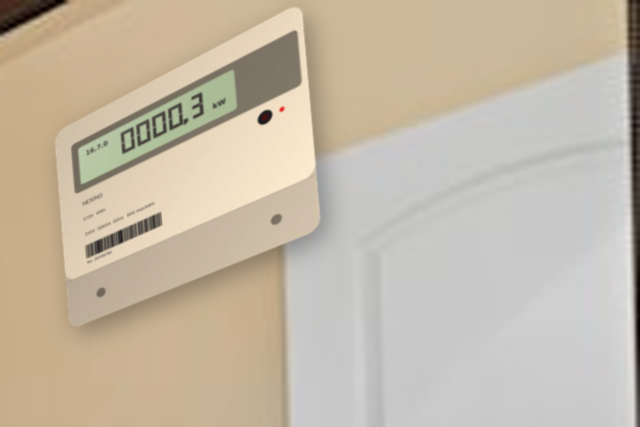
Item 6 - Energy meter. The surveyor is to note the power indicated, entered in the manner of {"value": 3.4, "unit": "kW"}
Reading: {"value": 0.3, "unit": "kW"}
